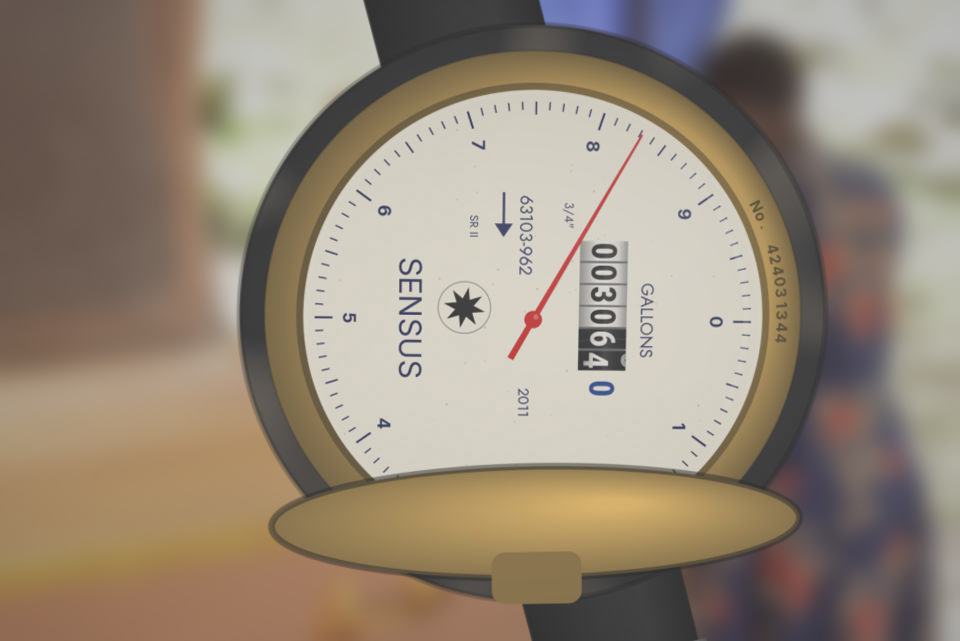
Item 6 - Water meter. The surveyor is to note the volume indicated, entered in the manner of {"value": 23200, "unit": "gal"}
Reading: {"value": 30638.3, "unit": "gal"}
